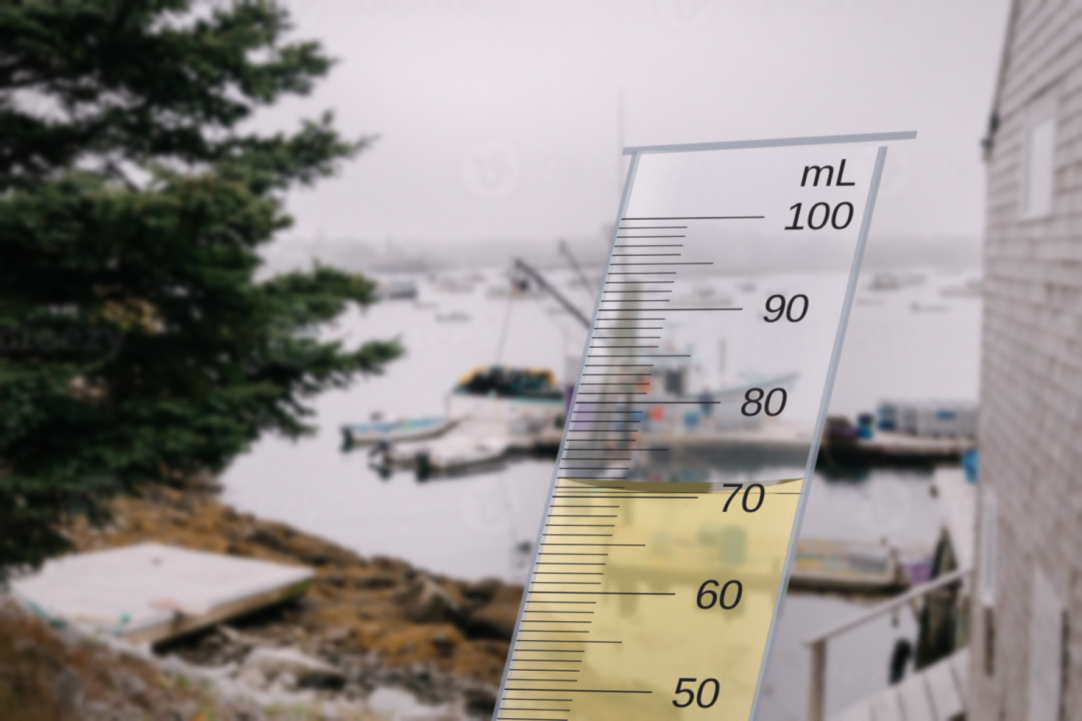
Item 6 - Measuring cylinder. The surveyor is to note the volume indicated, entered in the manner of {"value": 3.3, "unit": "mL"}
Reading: {"value": 70.5, "unit": "mL"}
